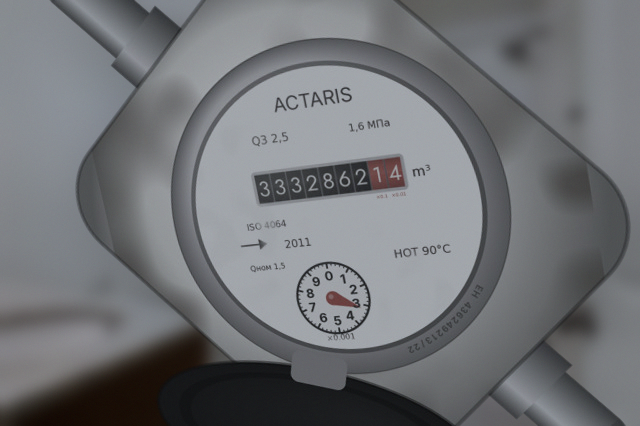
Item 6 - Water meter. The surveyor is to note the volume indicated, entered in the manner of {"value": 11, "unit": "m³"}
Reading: {"value": 3332862.143, "unit": "m³"}
